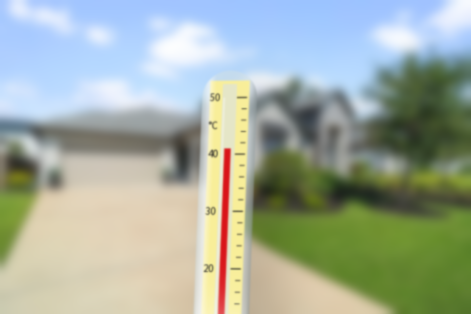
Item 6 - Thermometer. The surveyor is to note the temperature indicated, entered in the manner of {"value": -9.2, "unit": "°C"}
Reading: {"value": 41, "unit": "°C"}
